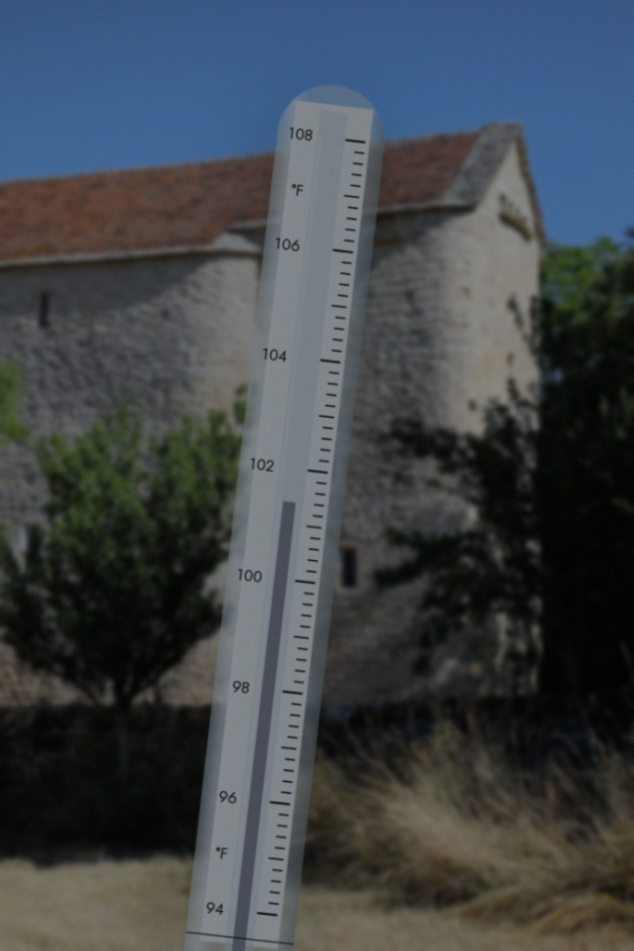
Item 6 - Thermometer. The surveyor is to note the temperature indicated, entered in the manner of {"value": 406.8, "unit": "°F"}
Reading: {"value": 101.4, "unit": "°F"}
